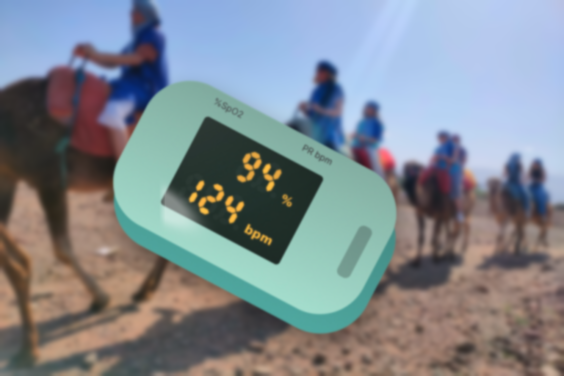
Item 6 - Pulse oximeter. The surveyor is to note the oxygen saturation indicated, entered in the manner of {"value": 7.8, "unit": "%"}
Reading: {"value": 94, "unit": "%"}
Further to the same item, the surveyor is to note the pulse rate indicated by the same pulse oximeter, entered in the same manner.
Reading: {"value": 124, "unit": "bpm"}
